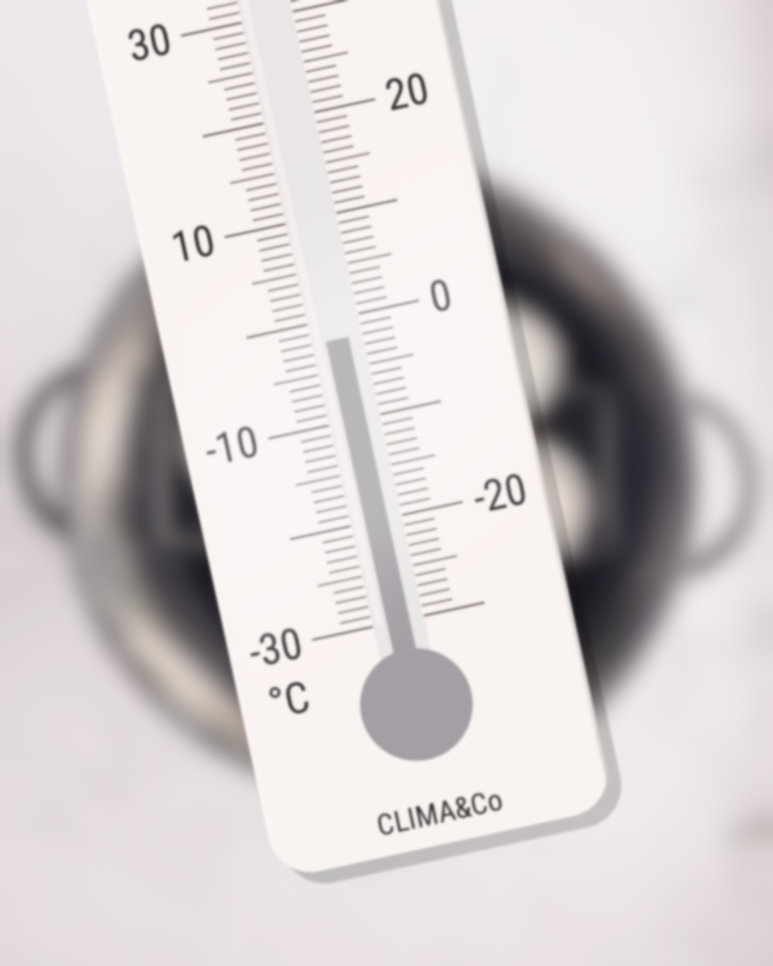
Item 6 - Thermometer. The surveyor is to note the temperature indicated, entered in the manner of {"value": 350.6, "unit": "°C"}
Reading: {"value": -2, "unit": "°C"}
